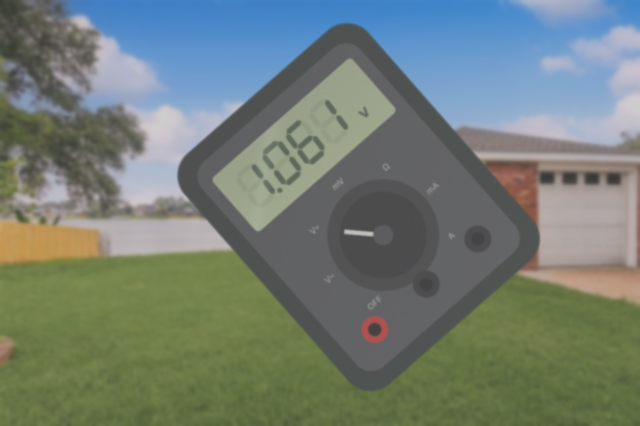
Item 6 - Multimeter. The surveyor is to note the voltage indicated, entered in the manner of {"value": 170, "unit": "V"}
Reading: {"value": 1.061, "unit": "V"}
